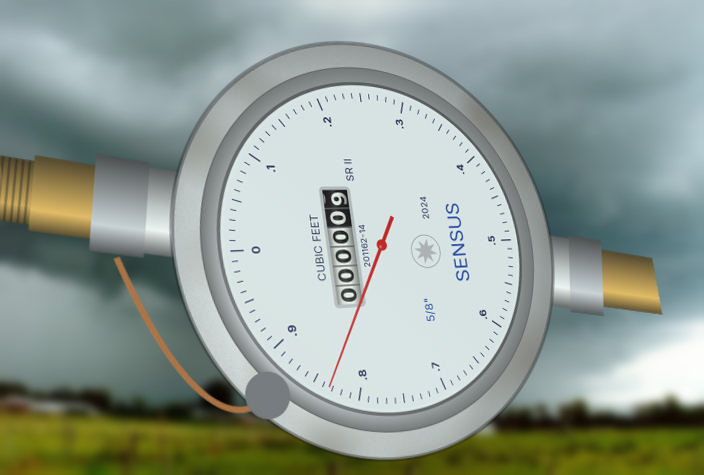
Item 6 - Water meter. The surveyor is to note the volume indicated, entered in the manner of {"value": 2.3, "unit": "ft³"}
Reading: {"value": 8.83, "unit": "ft³"}
